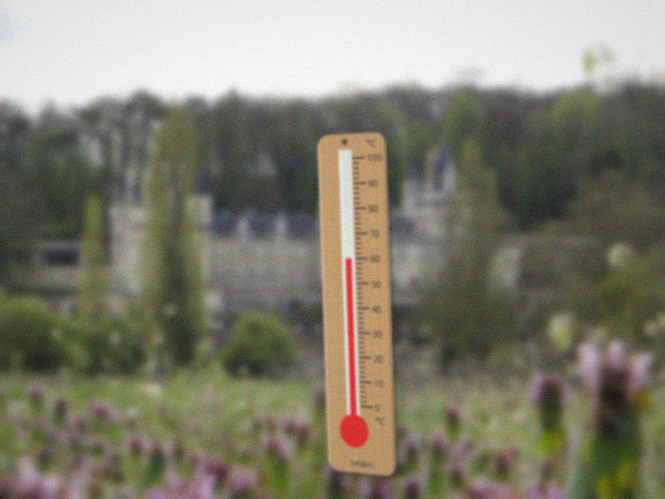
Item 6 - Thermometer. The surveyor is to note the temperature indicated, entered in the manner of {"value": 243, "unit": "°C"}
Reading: {"value": 60, "unit": "°C"}
